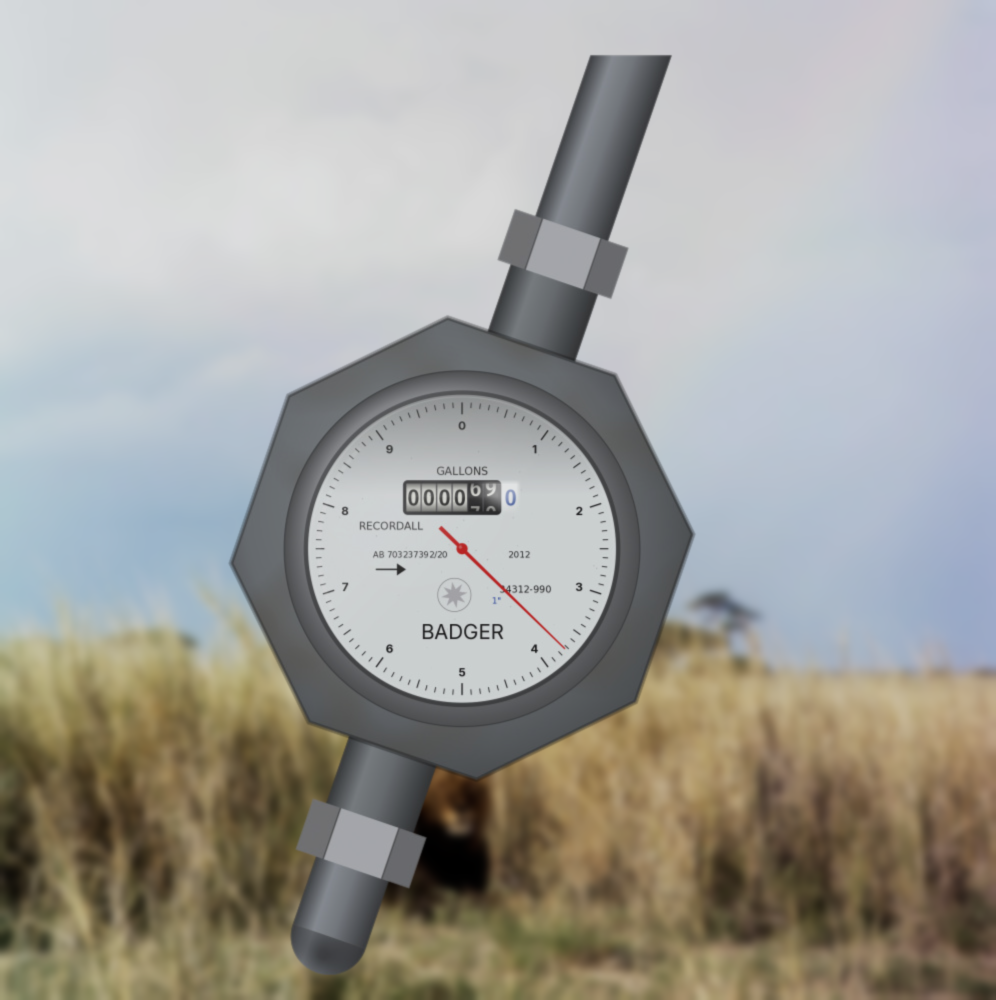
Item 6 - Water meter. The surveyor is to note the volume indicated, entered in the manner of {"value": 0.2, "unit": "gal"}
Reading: {"value": 693.7, "unit": "gal"}
